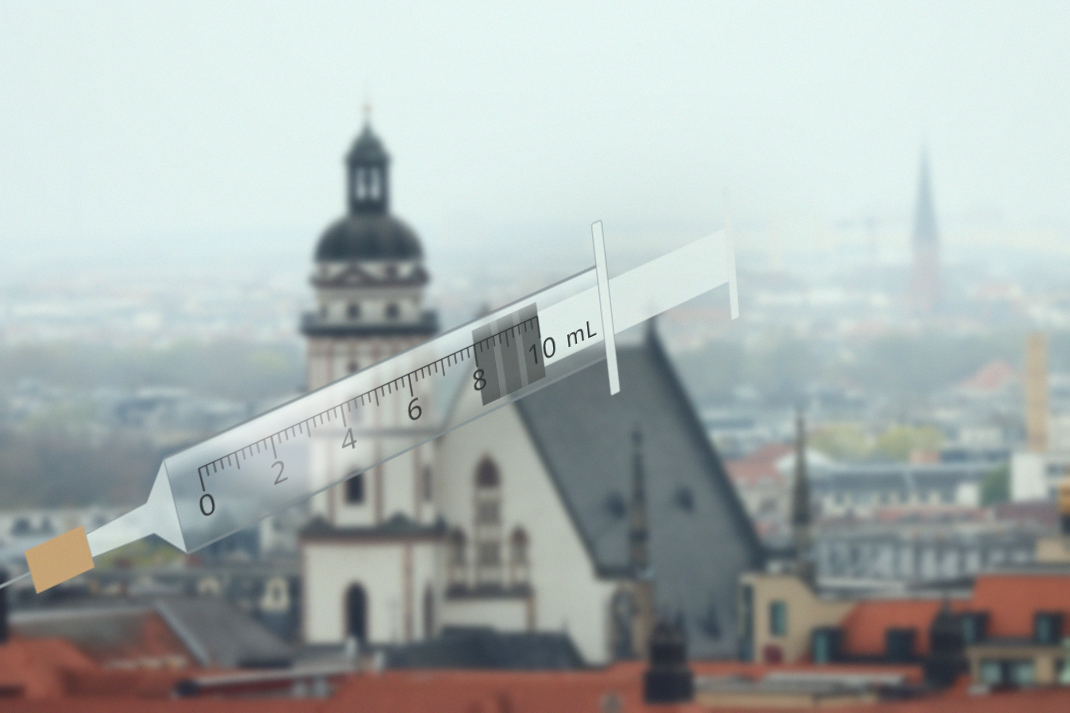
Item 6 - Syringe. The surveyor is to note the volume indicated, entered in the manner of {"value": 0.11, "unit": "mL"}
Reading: {"value": 8, "unit": "mL"}
